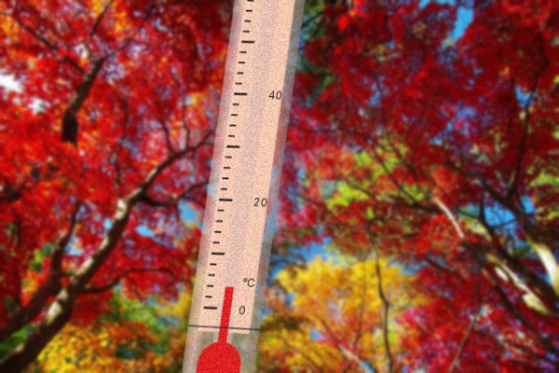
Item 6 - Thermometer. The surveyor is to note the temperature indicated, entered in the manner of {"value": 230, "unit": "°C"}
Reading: {"value": 4, "unit": "°C"}
